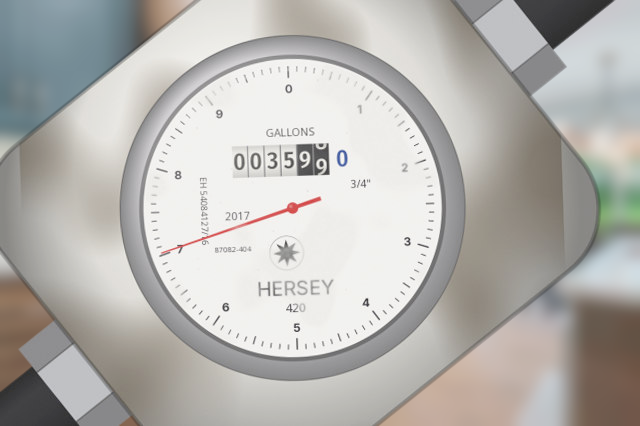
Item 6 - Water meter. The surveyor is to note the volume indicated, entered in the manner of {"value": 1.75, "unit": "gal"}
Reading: {"value": 35987.0, "unit": "gal"}
